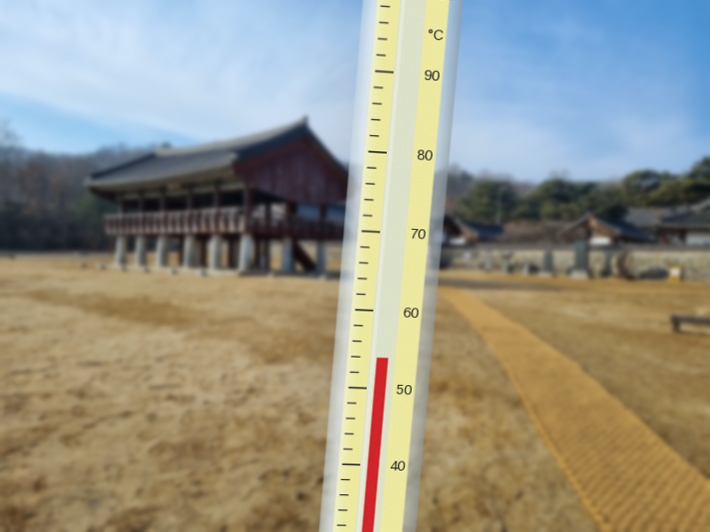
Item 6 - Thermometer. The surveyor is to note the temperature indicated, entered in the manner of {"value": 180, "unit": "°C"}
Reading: {"value": 54, "unit": "°C"}
